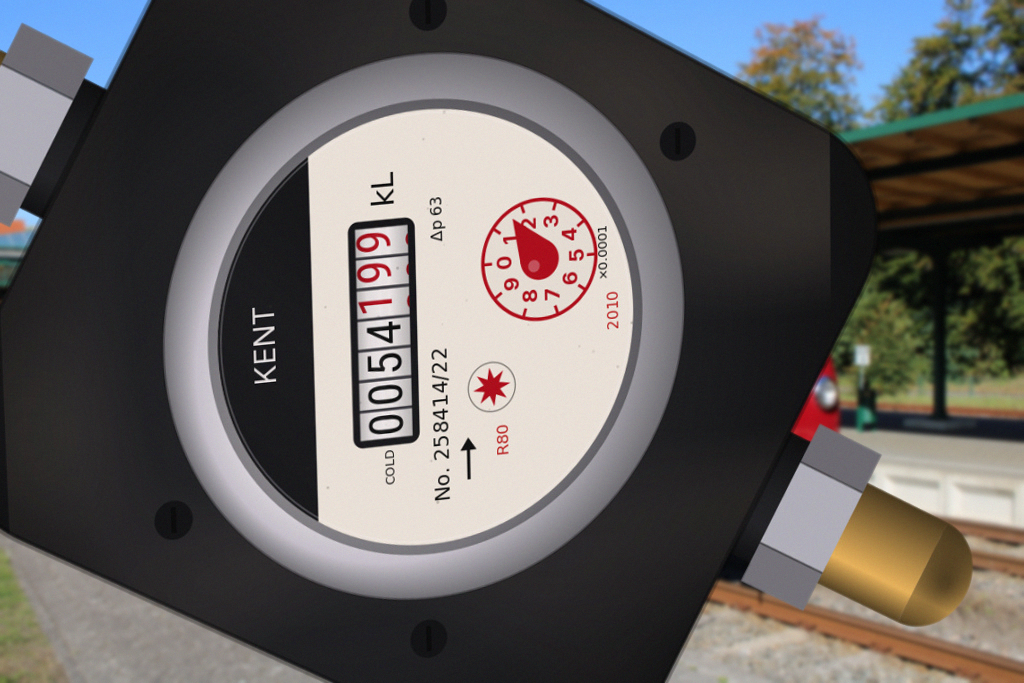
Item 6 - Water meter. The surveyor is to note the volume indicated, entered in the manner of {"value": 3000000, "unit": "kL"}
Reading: {"value": 54.1991, "unit": "kL"}
